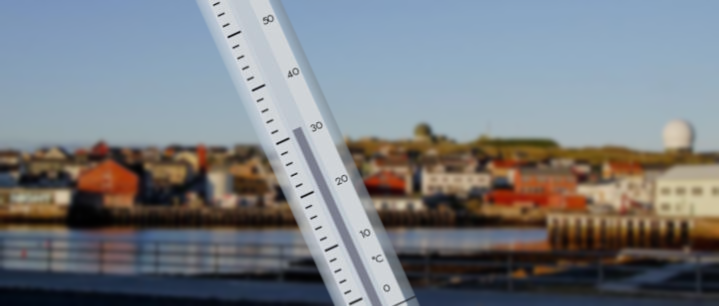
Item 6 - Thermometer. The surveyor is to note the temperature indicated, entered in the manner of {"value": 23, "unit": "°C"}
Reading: {"value": 31, "unit": "°C"}
